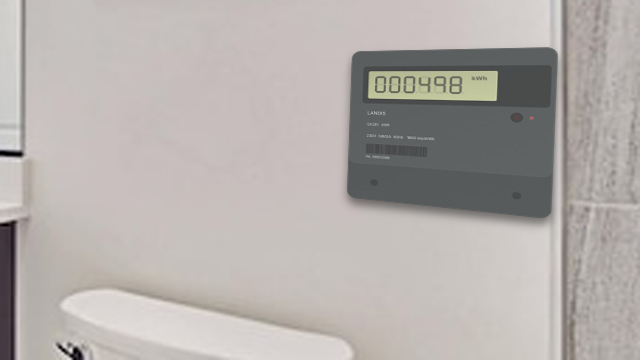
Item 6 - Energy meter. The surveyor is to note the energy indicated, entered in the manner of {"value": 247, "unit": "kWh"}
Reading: {"value": 498, "unit": "kWh"}
